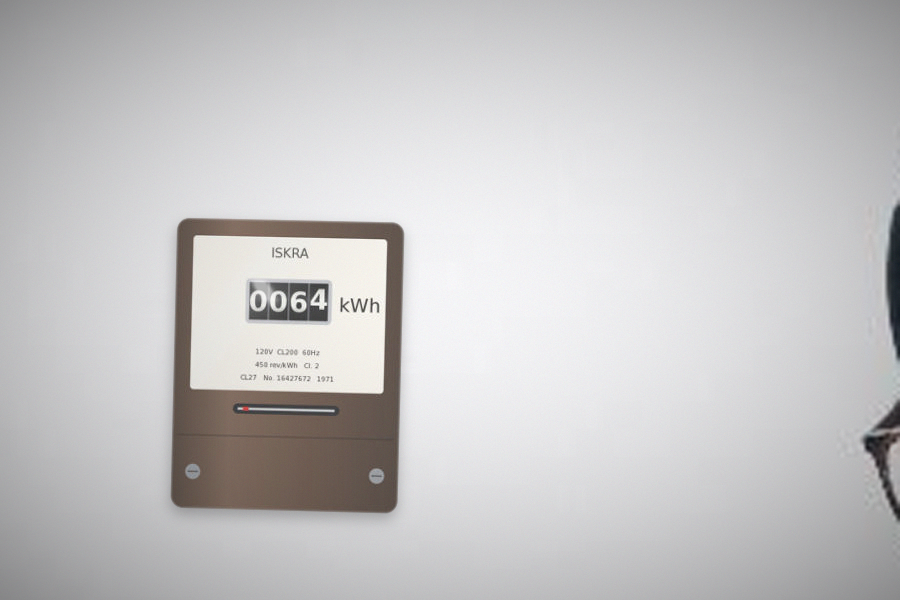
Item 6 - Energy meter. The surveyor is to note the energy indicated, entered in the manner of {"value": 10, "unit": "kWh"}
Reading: {"value": 64, "unit": "kWh"}
